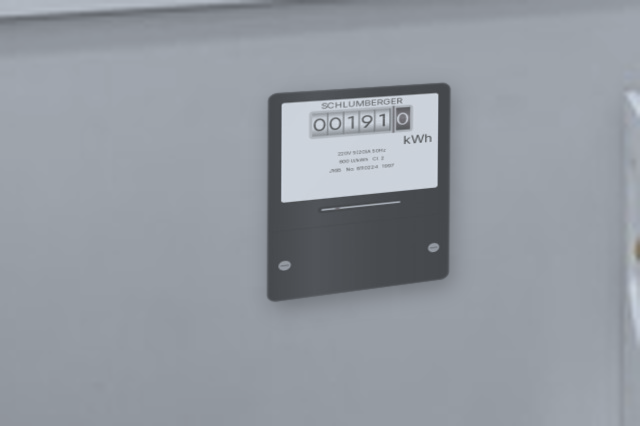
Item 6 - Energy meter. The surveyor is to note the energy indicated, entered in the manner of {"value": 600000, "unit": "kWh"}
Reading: {"value": 191.0, "unit": "kWh"}
